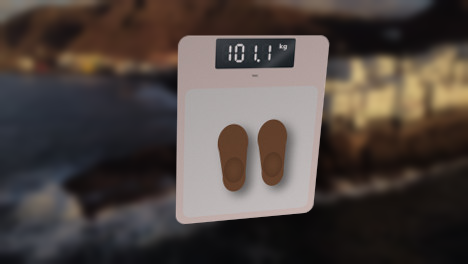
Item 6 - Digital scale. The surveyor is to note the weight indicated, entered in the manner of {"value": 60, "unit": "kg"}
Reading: {"value": 101.1, "unit": "kg"}
